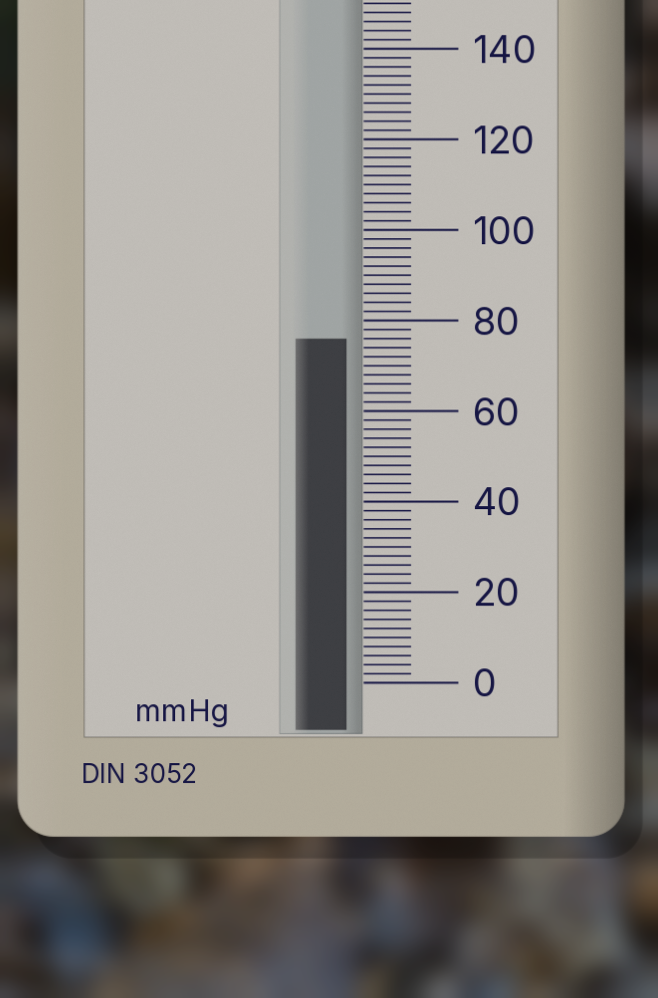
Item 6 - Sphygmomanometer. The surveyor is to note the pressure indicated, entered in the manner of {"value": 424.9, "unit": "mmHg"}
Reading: {"value": 76, "unit": "mmHg"}
